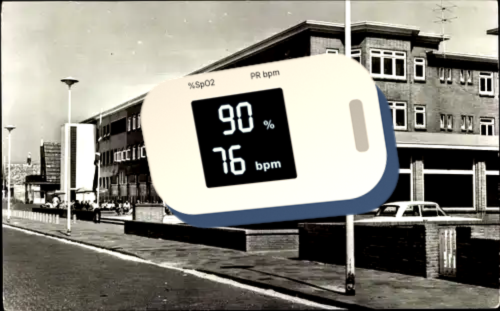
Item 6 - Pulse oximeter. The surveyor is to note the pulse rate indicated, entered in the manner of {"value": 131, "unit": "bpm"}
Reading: {"value": 76, "unit": "bpm"}
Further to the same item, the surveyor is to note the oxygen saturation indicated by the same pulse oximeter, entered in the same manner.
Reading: {"value": 90, "unit": "%"}
